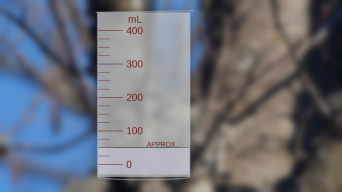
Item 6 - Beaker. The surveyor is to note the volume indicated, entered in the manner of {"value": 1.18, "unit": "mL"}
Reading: {"value": 50, "unit": "mL"}
